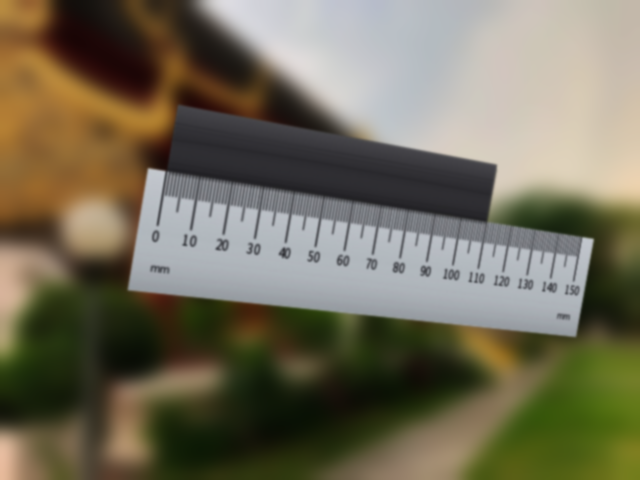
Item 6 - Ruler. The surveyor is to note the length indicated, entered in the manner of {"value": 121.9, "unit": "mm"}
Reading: {"value": 110, "unit": "mm"}
